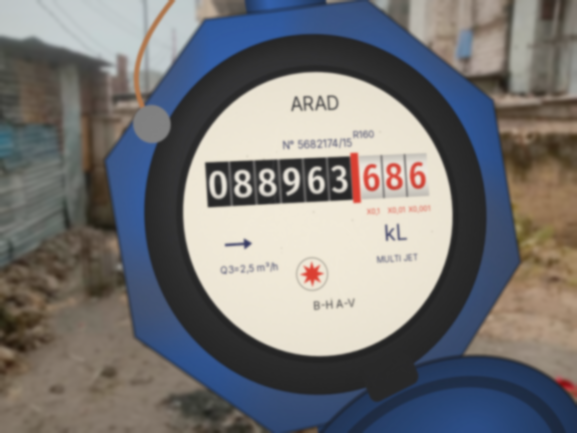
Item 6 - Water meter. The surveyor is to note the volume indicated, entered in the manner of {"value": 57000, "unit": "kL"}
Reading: {"value": 88963.686, "unit": "kL"}
